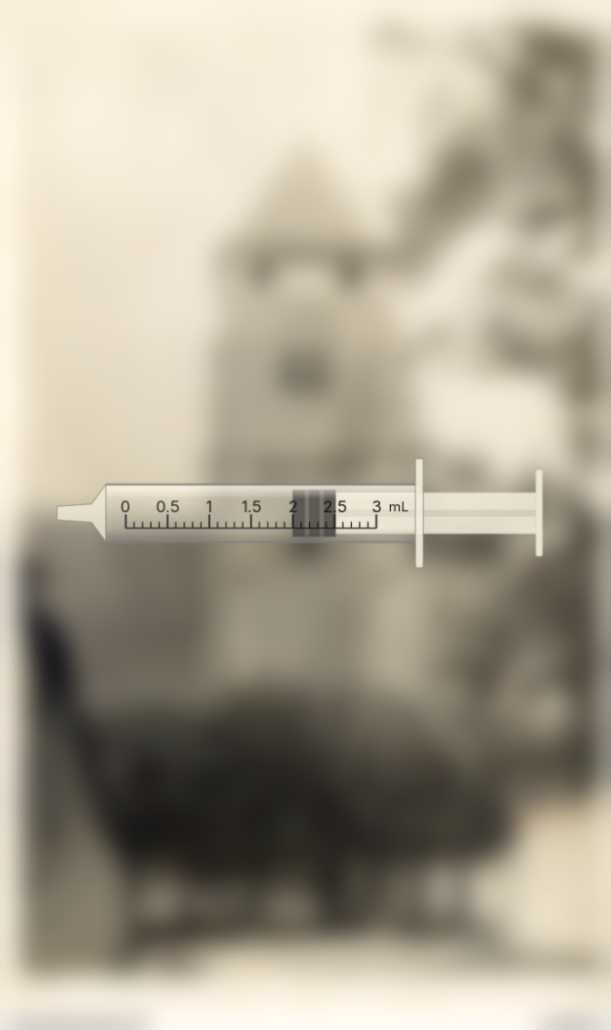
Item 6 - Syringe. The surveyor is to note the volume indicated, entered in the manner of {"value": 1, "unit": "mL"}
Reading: {"value": 2, "unit": "mL"}
